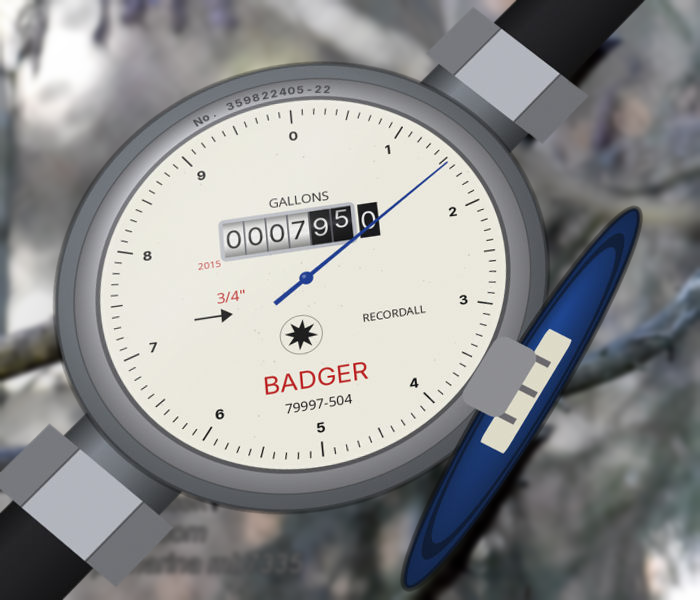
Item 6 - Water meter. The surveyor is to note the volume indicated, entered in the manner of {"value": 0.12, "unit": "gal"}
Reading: {"value": 7951.5, "unit": "gal"}
